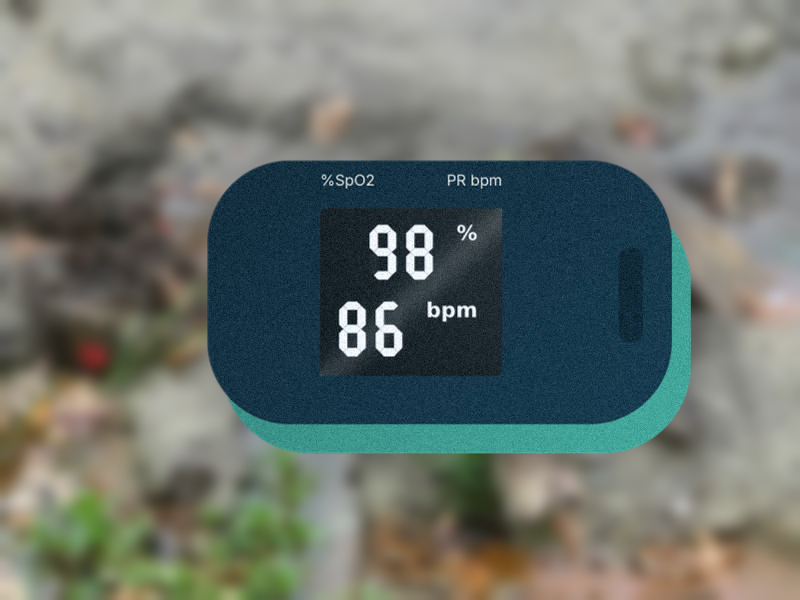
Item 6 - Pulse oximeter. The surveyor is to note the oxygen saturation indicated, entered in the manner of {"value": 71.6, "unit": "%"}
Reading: {"value": 98, "unit": "%"}
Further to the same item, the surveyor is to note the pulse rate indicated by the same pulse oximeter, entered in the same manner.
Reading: {"value": 86, "unit": "bpm"}
